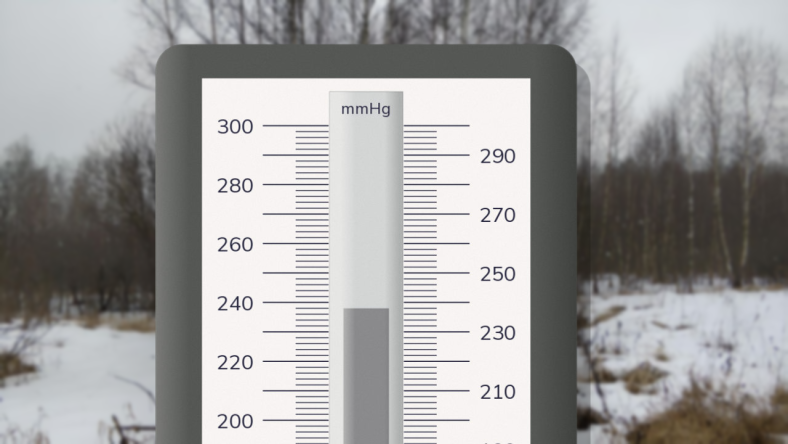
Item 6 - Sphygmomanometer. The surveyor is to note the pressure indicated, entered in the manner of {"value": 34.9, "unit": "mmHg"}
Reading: {"value": 238, "unit": "mmHg"}
